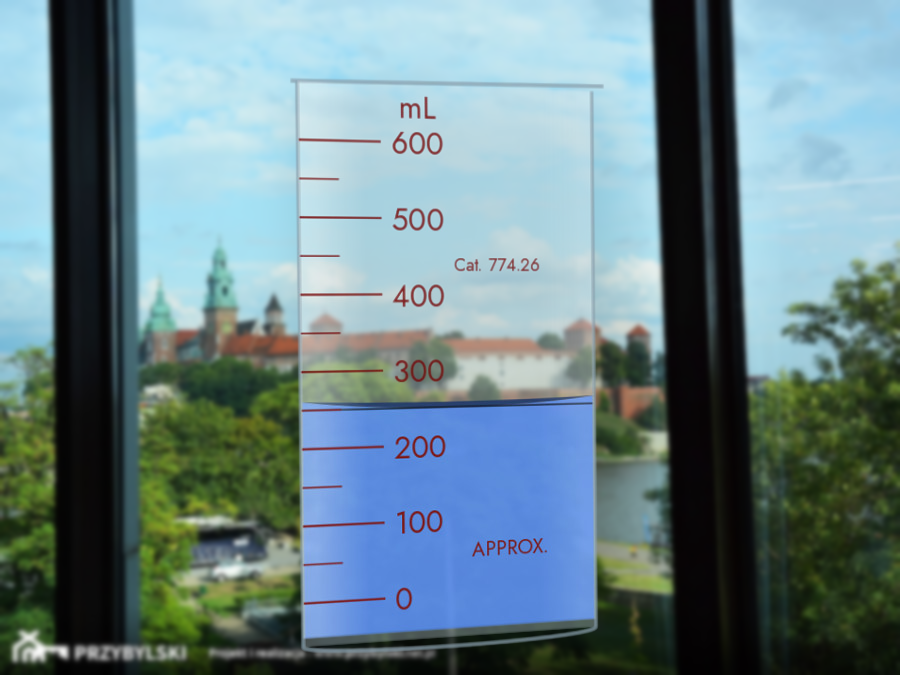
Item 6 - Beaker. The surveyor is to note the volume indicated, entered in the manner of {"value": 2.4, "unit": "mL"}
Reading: {"value": 250, "unit": "mL"}
